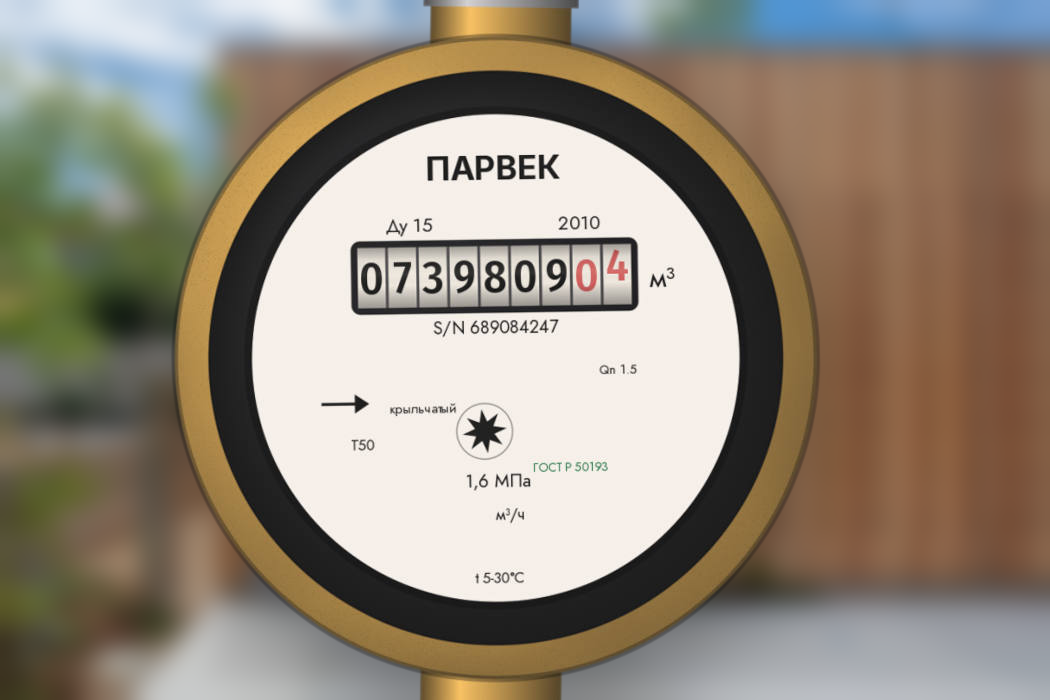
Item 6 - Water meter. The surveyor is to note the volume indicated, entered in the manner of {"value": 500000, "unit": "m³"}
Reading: {"value": 739809.04, "unit": "m³"}
